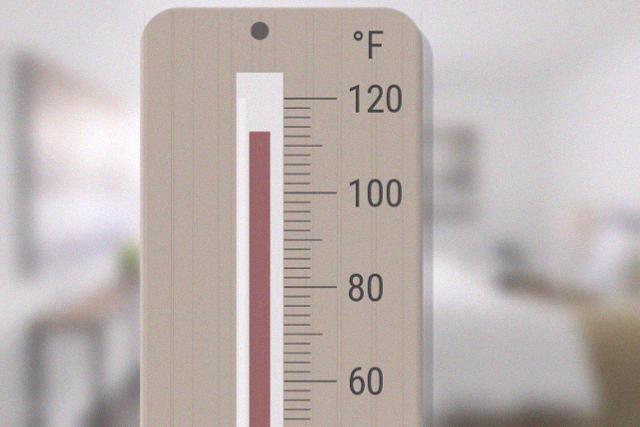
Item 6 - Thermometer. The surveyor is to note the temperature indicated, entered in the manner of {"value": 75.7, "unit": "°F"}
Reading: {"value": 113, "unit": "°F"}
